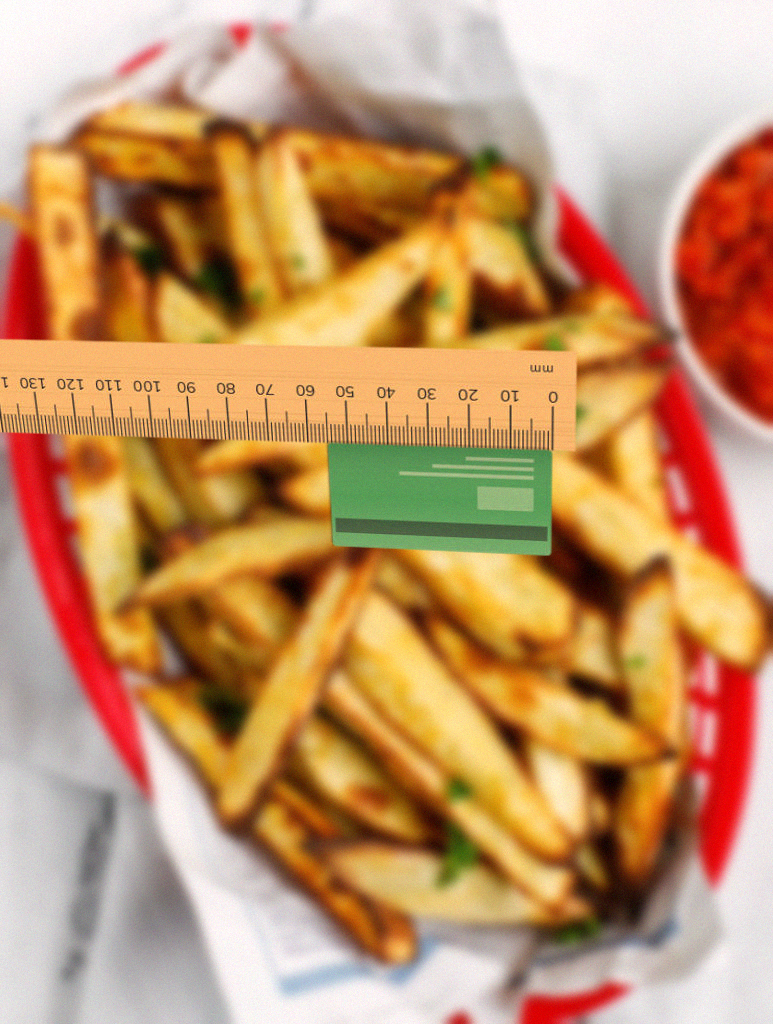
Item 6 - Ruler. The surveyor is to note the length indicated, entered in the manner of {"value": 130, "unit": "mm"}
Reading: {"value": 55, "unit": "mm"}
